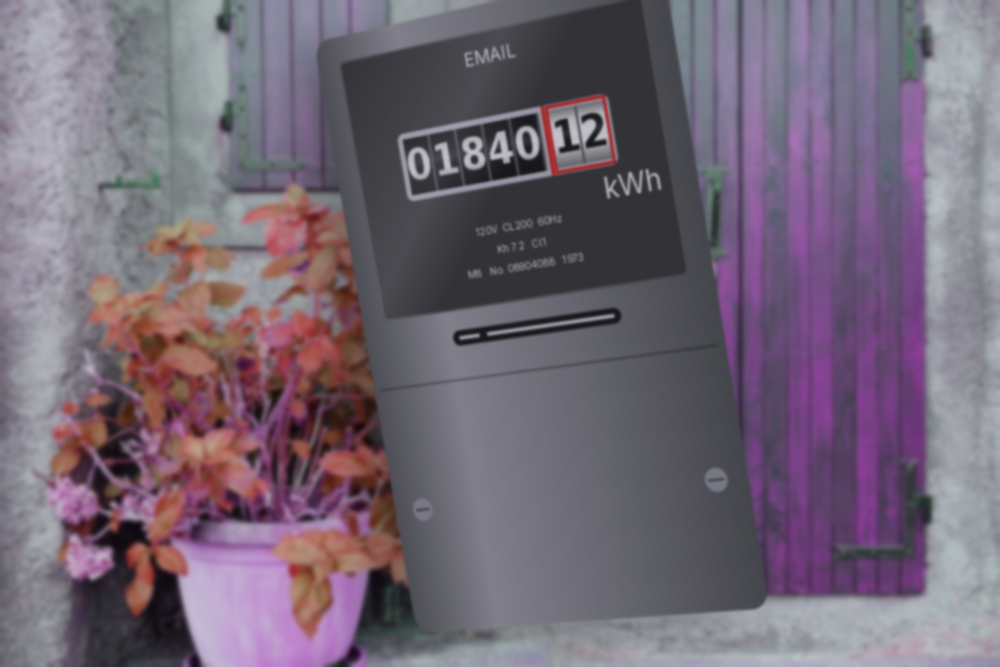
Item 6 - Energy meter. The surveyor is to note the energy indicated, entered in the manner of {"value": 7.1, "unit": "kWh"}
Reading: {"value": 1840.12, "unit": "kWh"}
